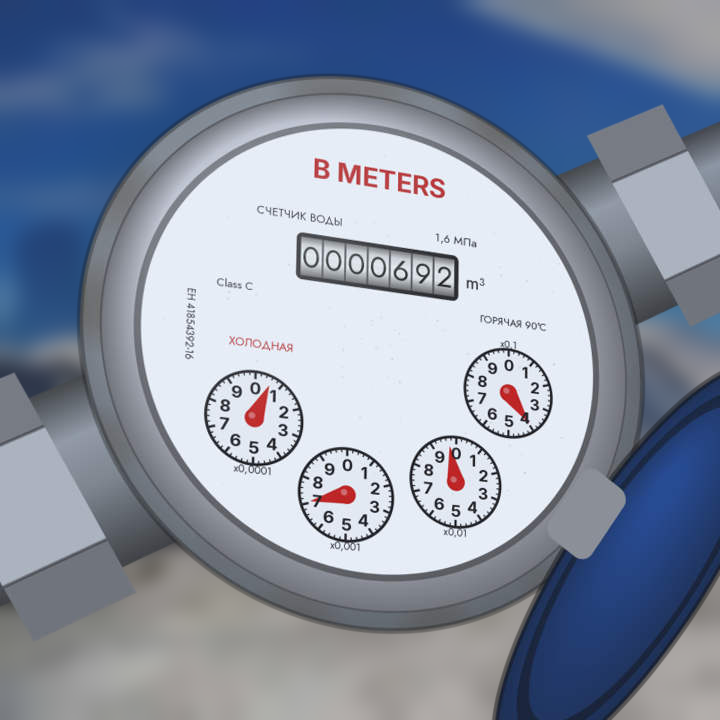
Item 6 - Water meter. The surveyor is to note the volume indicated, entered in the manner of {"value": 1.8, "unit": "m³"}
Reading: {"value": 692.3970, "unit": "m³"}
